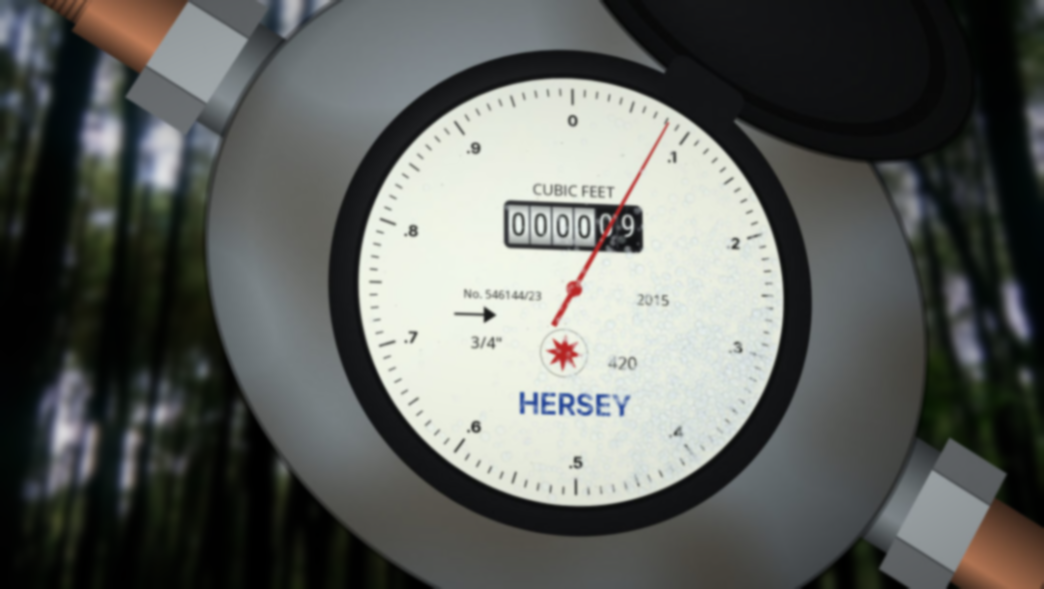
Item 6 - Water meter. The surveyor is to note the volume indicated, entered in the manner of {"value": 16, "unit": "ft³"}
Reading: {"value": 9.08, "unit": "ft³"}
